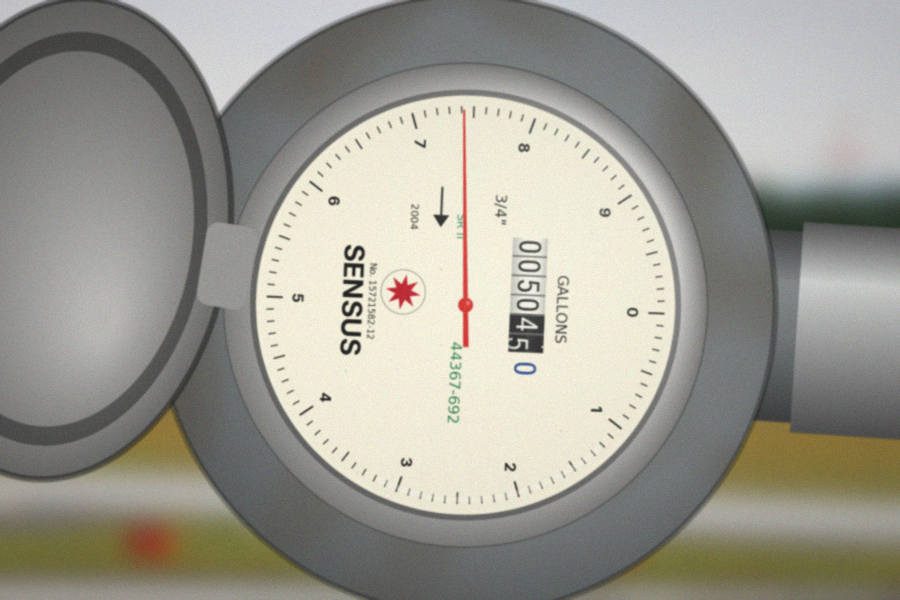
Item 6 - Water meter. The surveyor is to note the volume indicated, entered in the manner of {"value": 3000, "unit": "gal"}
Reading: {"value": 50447.4, "unit": "gal"}
